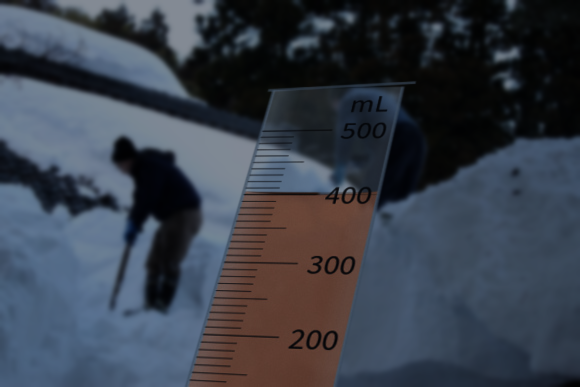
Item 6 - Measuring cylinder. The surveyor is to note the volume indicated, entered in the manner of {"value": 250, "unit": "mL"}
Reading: {"value": 400, "unit": "mL"}
